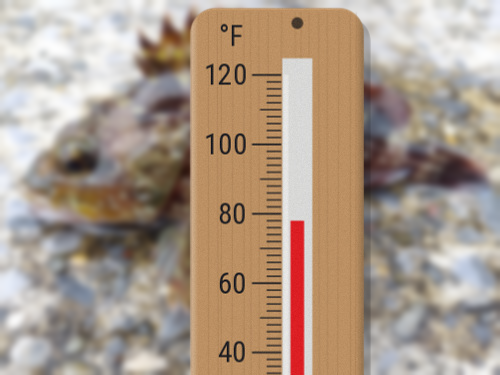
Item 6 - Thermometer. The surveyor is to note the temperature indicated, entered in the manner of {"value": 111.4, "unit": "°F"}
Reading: {"value": 78, "unit": "°F"}
